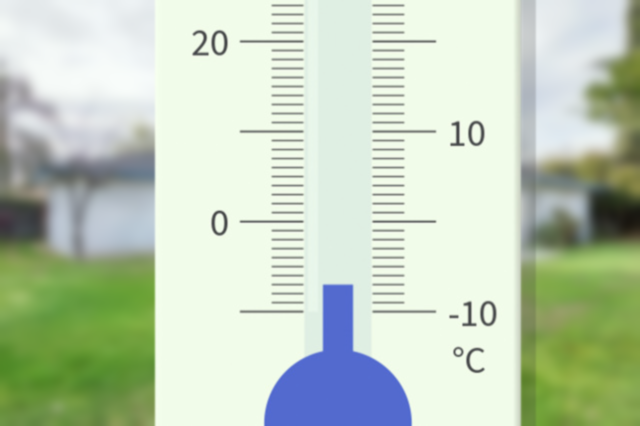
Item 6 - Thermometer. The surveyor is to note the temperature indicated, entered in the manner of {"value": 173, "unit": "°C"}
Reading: {"value": -7, "unit": "°C"}
